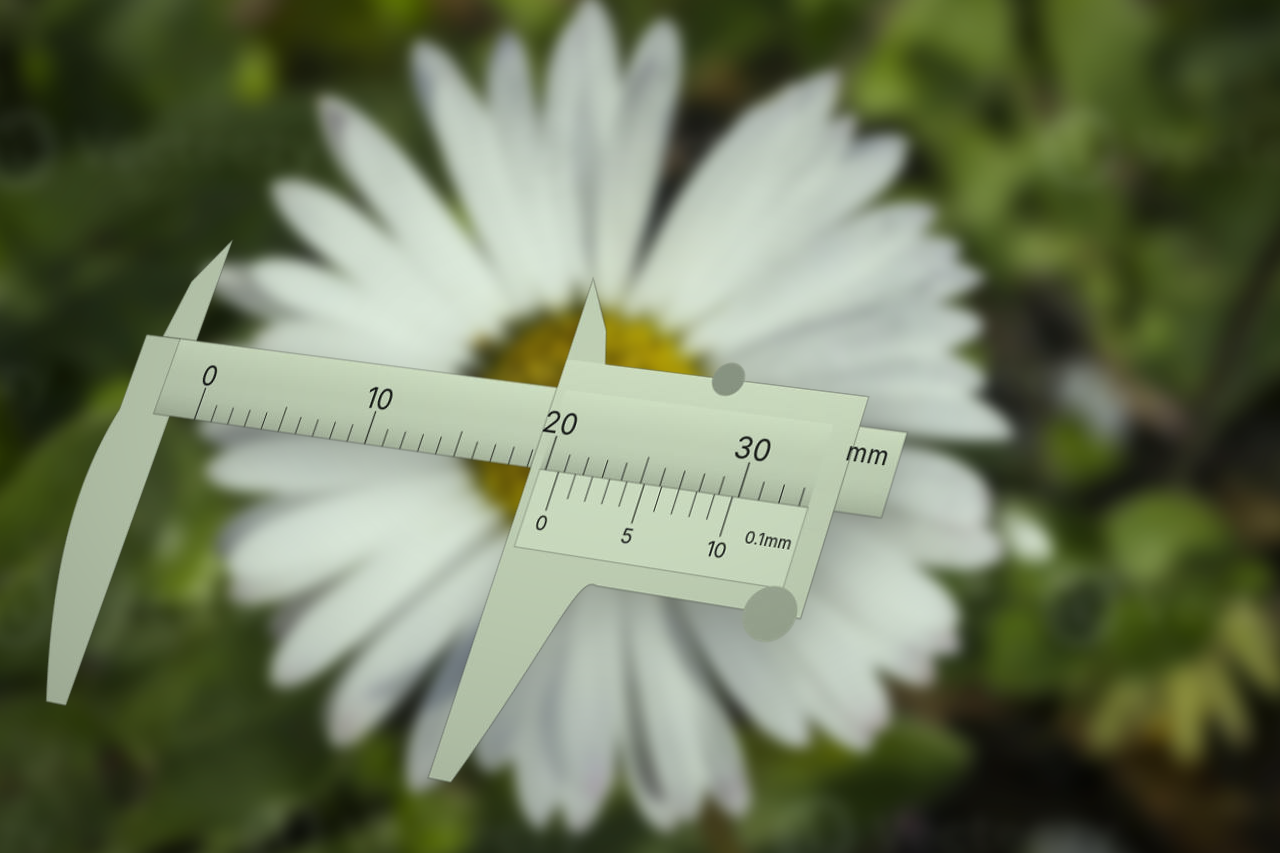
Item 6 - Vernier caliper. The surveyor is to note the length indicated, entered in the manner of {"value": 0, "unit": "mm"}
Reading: {"value": 20.7, "unit": "mm"}
